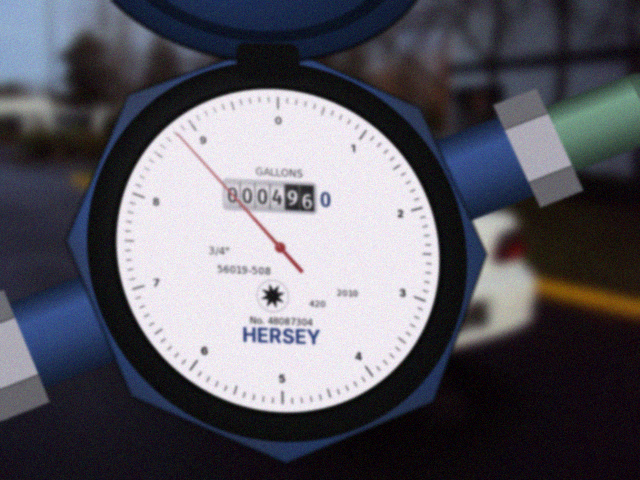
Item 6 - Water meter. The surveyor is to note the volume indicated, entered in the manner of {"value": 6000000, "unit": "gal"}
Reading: {"value": 4958.8, "unit": "gal"}
